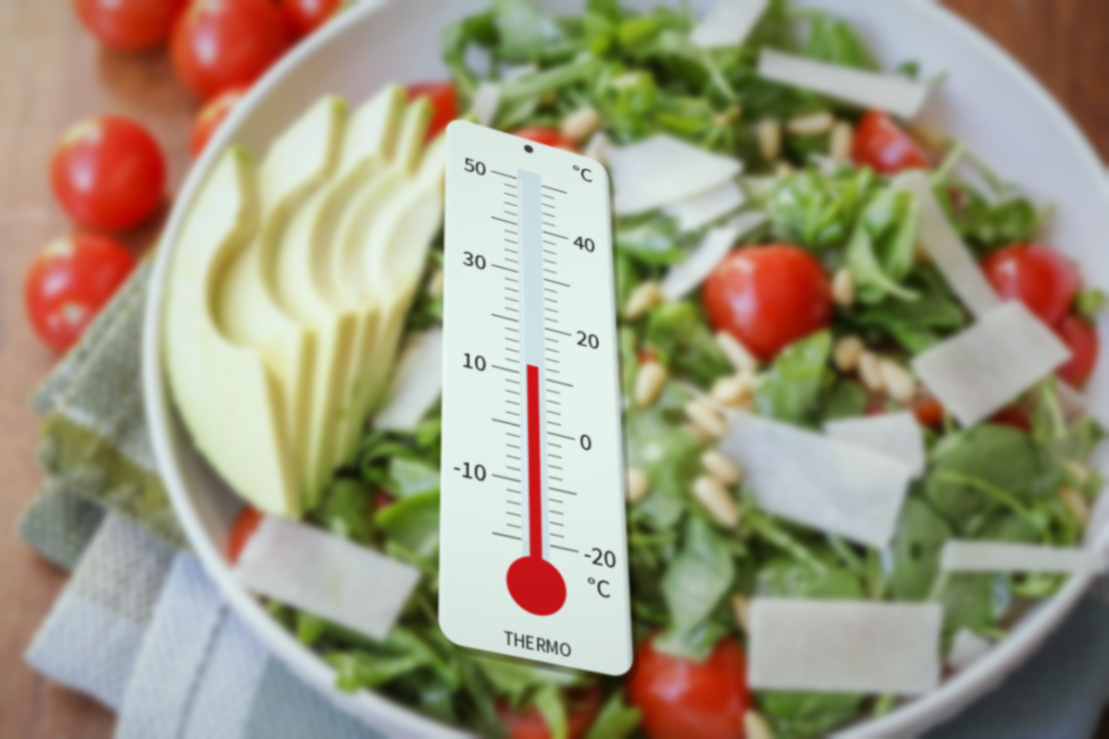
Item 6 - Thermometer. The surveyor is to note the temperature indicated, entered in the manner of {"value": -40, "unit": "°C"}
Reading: {"value": 12, "unit": "°C"}
